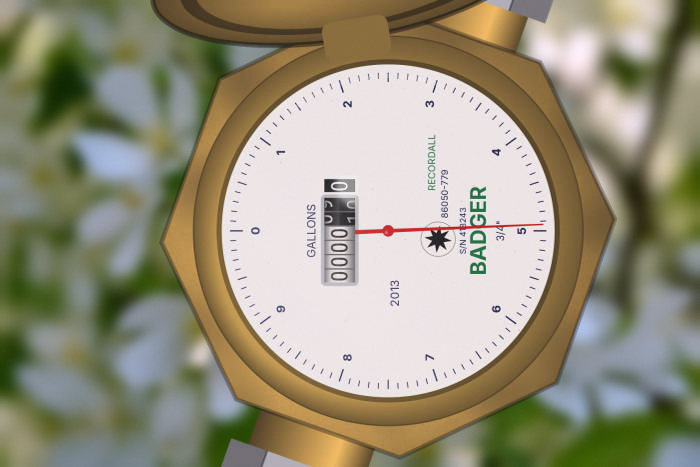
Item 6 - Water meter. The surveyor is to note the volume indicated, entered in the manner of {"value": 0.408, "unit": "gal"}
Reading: {"value": 94.9, "unit": "gal"}
